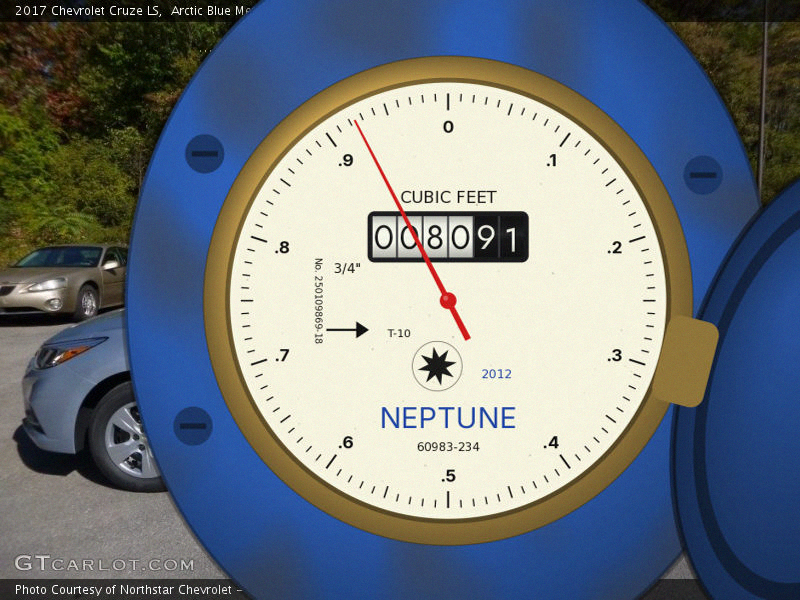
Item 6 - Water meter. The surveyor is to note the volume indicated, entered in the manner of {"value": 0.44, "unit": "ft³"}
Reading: {"value": 8090.92, "unit": "ft³"}
